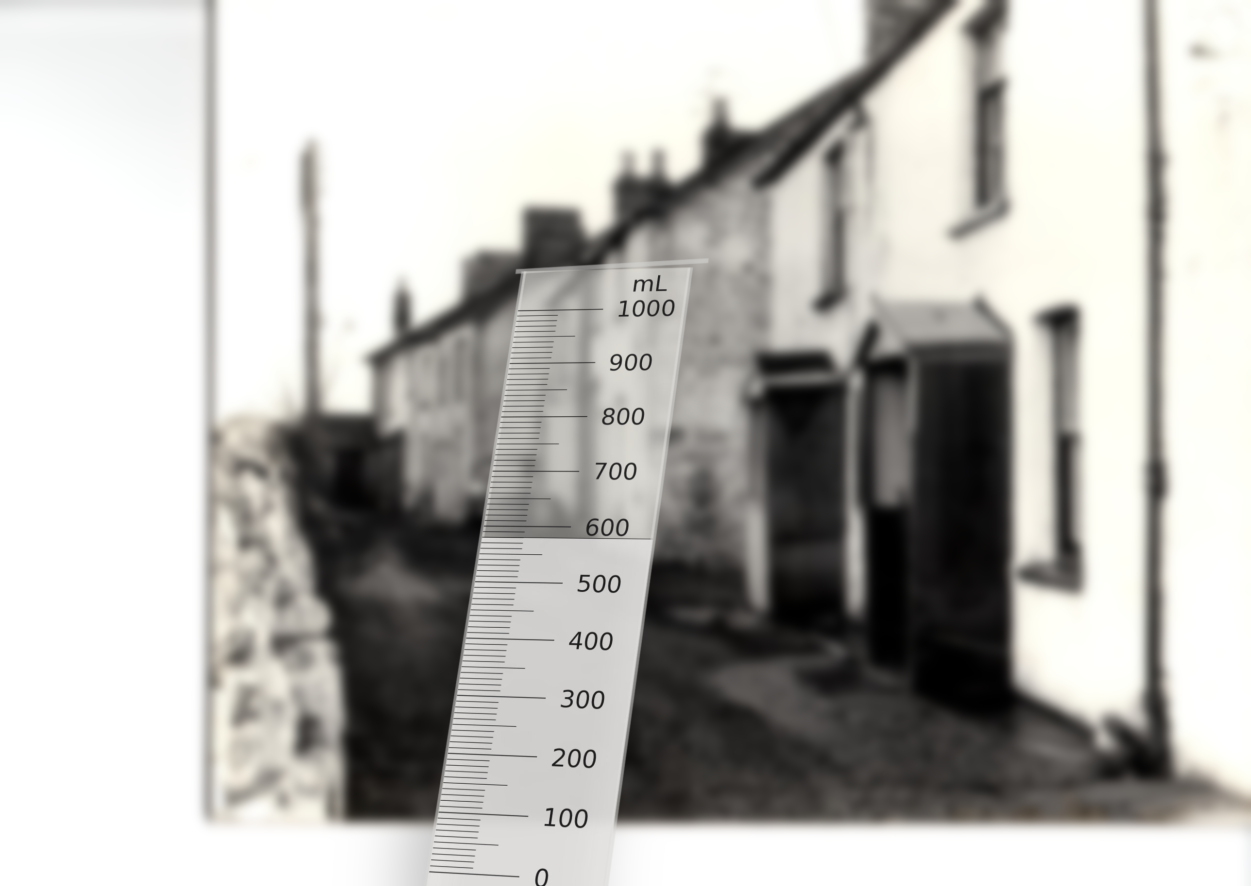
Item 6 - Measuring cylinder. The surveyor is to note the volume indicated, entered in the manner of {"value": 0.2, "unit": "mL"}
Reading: {"value": 580, "unit": "mL"}
